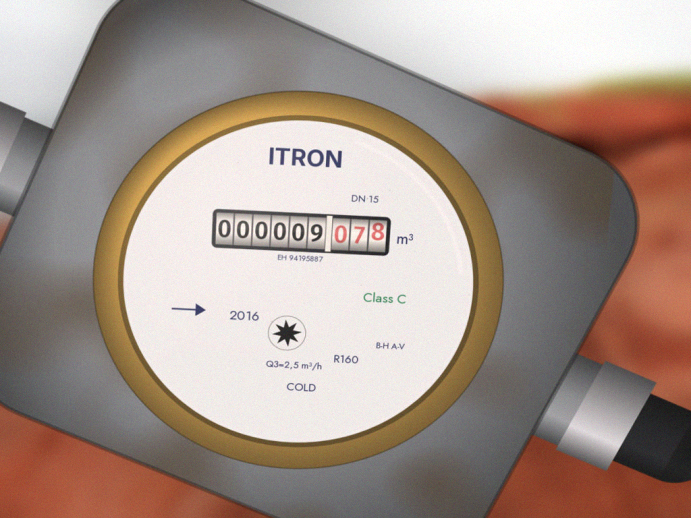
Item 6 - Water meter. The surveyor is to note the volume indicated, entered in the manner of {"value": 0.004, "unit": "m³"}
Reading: {"value": 9.078, "unit": "m³"}
